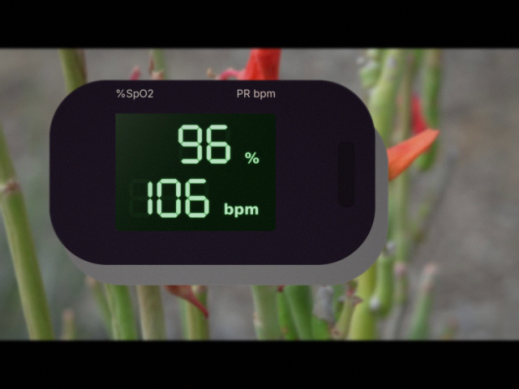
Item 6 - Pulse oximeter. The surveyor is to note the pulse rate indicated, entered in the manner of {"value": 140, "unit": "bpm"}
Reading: {"value": 106, "unit": "bpm"}
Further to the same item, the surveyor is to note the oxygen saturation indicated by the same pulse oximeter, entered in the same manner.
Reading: {"value": 96, "unit": "%"}
